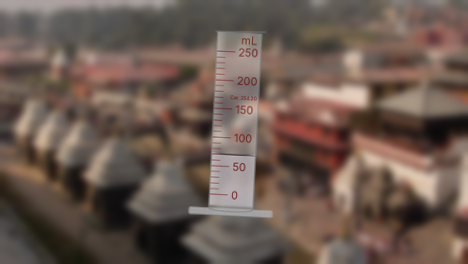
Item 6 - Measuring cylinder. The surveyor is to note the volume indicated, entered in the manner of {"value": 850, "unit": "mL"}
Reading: {"value": 70, "unit": "mL"}
